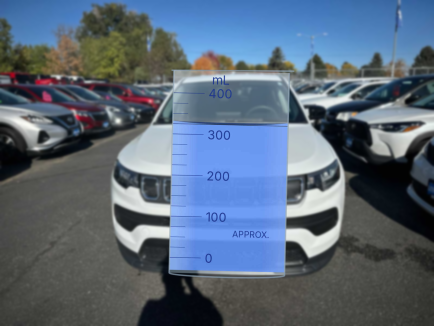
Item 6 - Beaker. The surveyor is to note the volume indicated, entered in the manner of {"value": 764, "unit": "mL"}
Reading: {"value": 325, "unit": "mL"}
